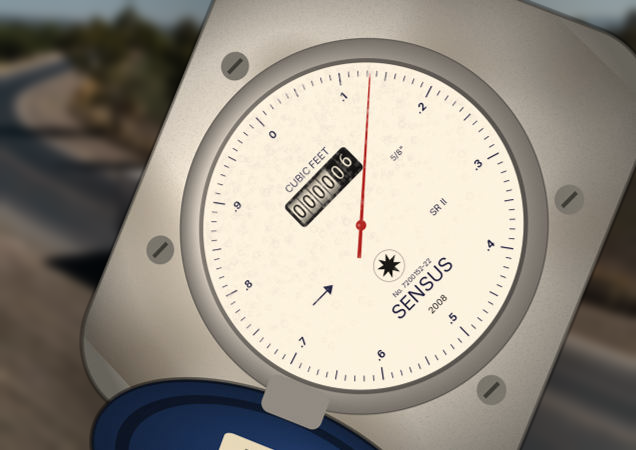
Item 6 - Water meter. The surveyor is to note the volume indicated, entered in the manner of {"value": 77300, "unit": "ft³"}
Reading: {"value": 6.13, "unit": "ft³"}
